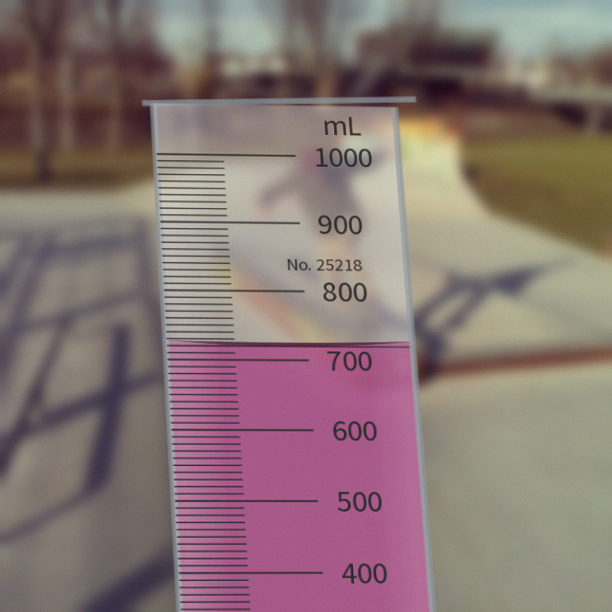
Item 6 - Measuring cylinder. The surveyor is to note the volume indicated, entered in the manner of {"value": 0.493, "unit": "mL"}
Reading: {"value": 720, "unit": "mL"}
